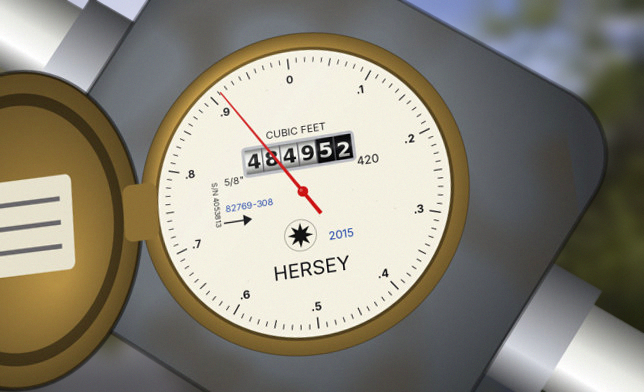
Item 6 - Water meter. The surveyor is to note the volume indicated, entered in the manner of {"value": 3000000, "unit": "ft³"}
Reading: {"value": 484951.91, "unit": "ft³"}
